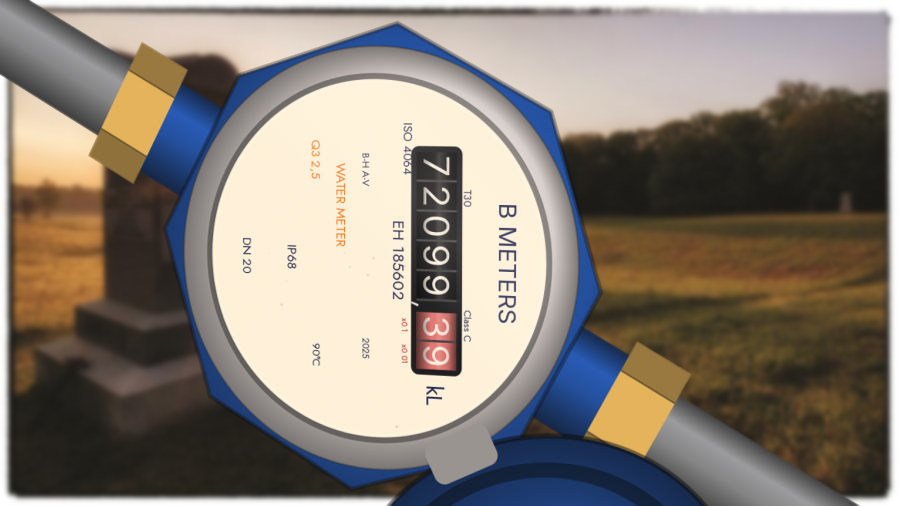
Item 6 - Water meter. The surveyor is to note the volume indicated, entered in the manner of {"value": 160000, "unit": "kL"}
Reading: {"value": 72099.39, "unit": "kL"}
